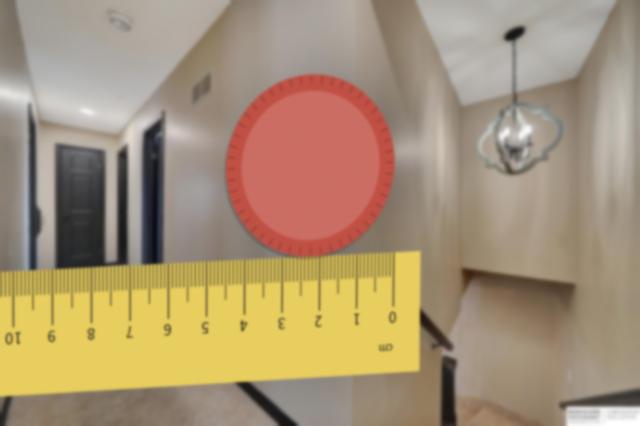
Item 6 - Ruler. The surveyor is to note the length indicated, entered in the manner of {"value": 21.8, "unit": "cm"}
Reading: {"value": 4.5, "unit": "cm"}
